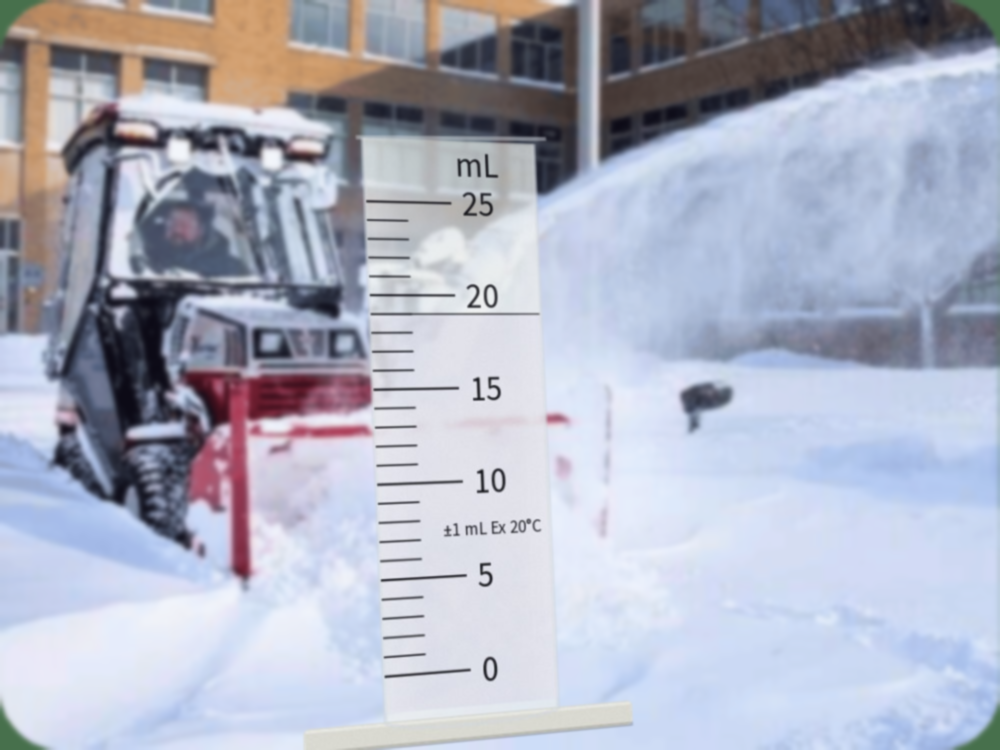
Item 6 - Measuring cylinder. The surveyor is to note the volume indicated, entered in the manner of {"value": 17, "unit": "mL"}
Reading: {"value": 19, "unit": "mL"}
